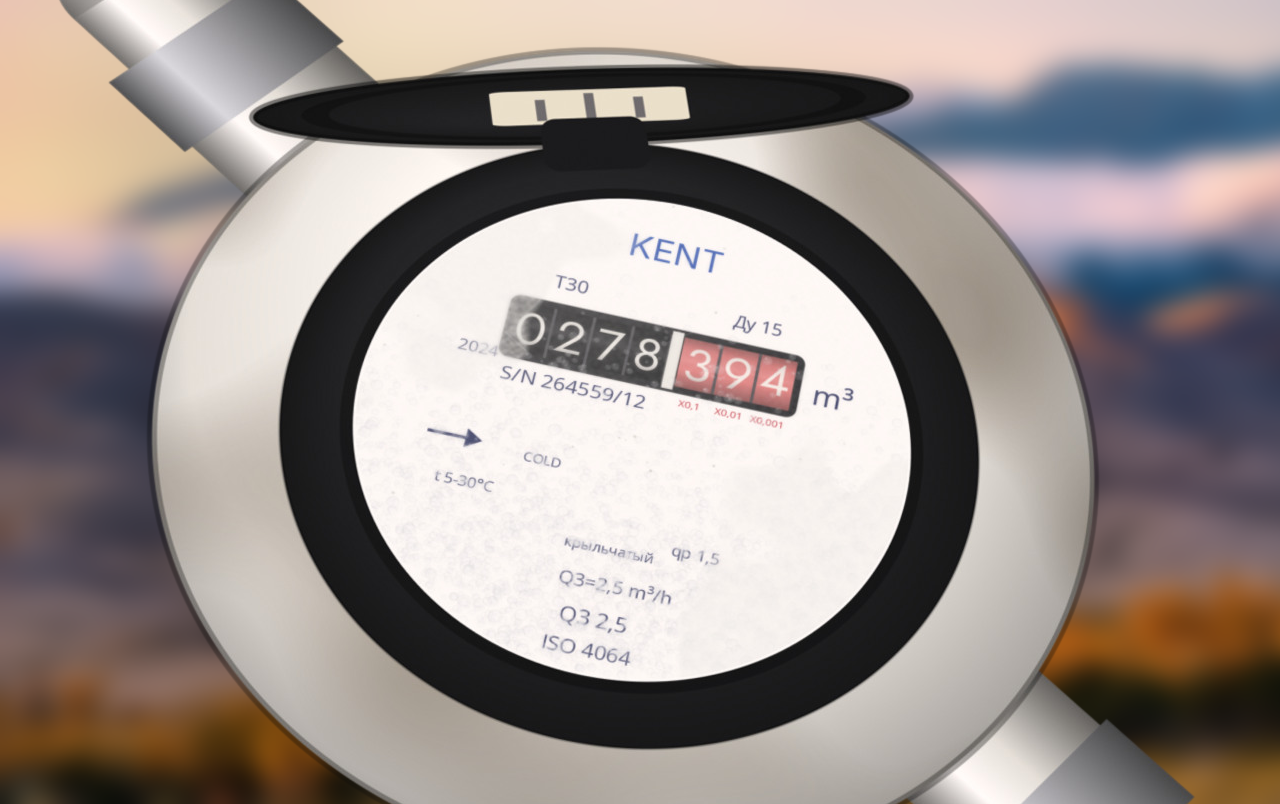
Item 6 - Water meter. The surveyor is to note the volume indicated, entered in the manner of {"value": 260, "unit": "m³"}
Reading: {"value": 278.394, "unit": "m³"}
